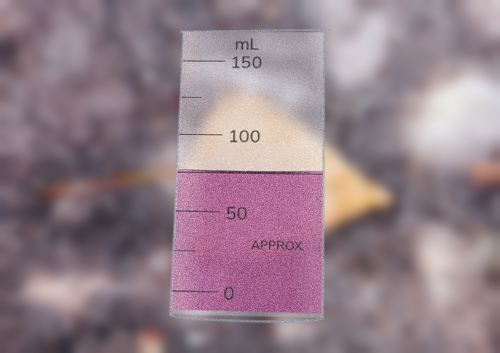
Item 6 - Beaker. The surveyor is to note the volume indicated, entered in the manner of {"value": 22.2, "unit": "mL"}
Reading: {"value": 75, "unit": "mL"}
